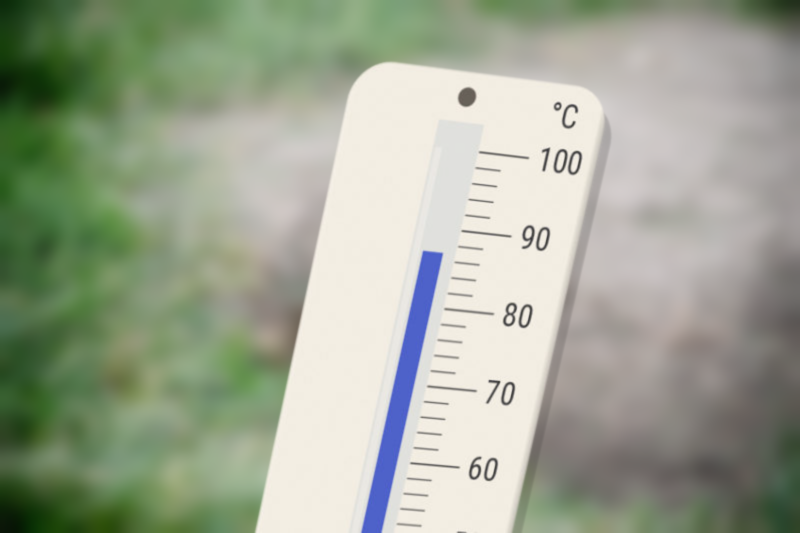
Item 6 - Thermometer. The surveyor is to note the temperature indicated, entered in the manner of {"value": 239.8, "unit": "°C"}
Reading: {"value": 87, "unit": "°C"}
